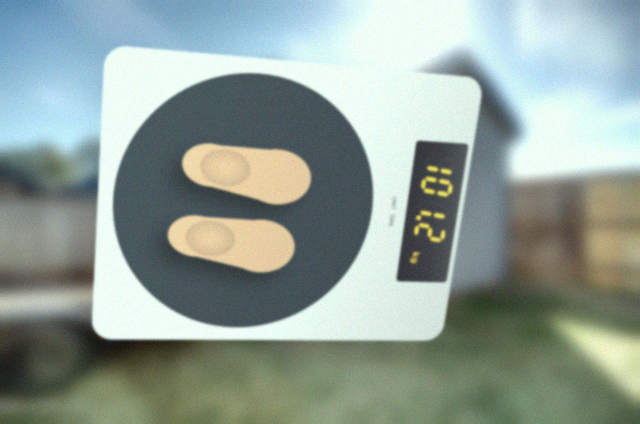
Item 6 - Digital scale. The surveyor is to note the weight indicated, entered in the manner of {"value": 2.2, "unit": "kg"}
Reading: {"value": 101.2, "unit": "kg"}
